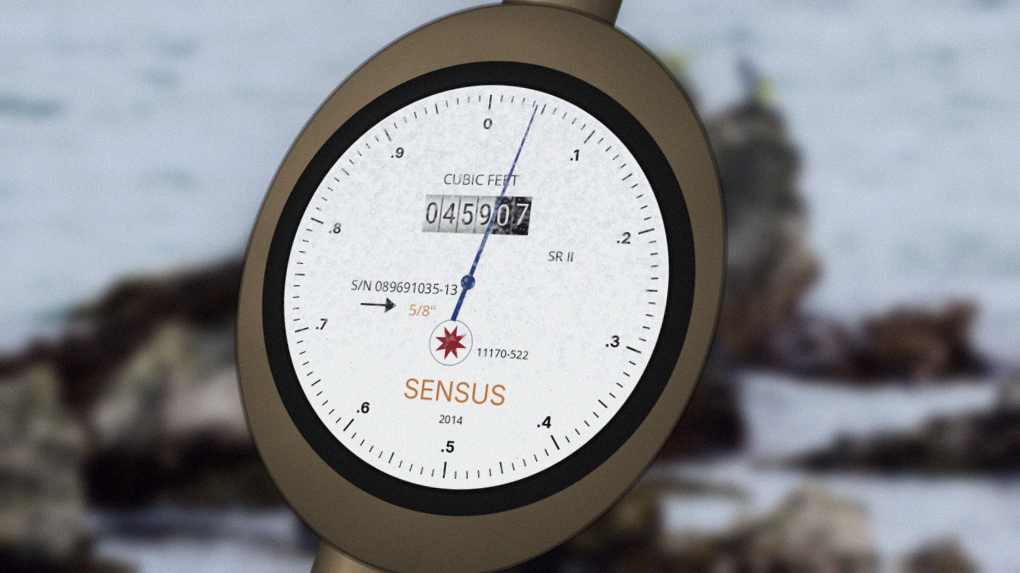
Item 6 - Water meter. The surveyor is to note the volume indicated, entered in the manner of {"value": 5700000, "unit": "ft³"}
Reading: {"value": 45907.04, "unit": "ft³"}
